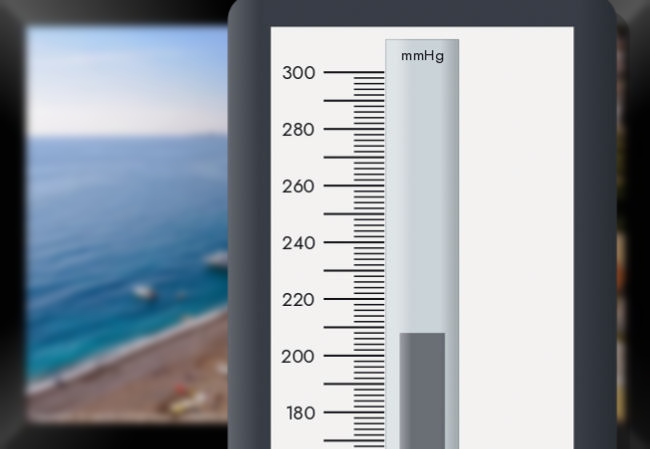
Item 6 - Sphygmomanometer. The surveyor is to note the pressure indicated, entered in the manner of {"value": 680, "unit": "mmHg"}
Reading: {"value": 208, "unit": "mmHg"}
